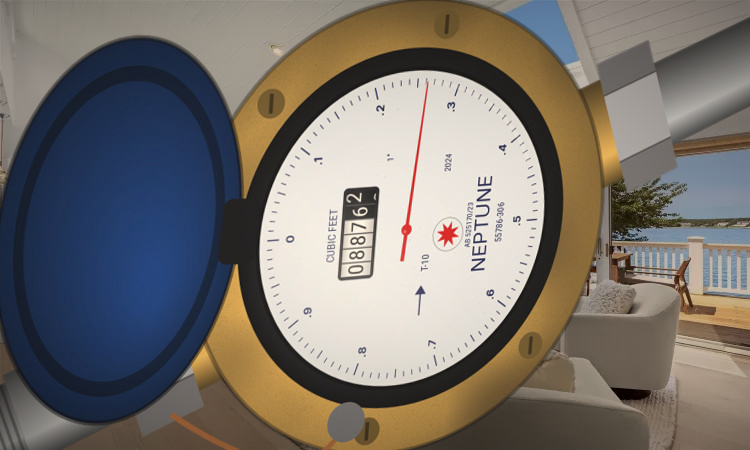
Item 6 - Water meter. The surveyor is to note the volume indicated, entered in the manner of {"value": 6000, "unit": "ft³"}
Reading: {"value": 88762.26, "unit": "ft³"}
